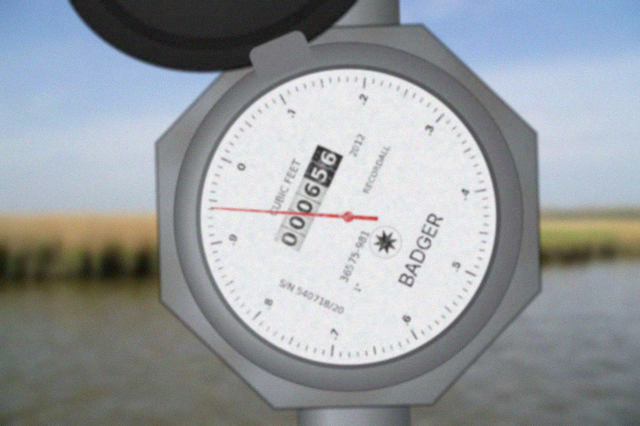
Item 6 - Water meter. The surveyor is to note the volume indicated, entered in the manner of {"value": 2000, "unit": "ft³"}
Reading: {"value": 655.94, "unit": "ft³"}
